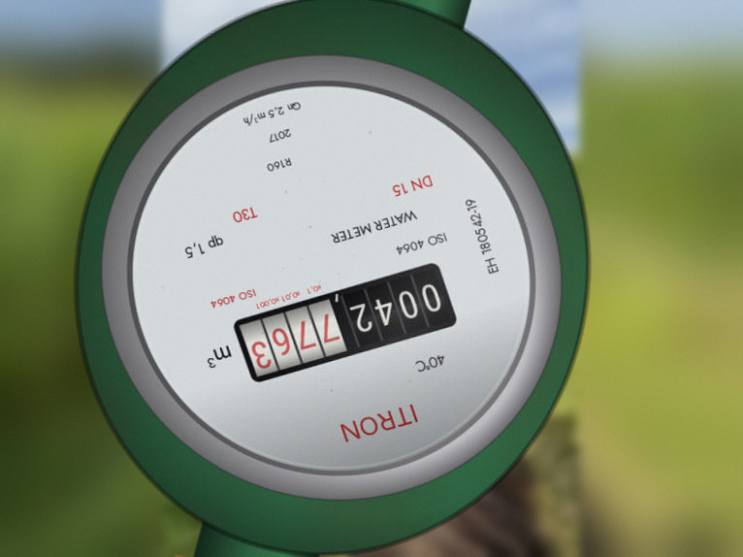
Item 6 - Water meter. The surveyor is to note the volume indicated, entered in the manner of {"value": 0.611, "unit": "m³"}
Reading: {"value": 42.7763, "unit": "m³"}
